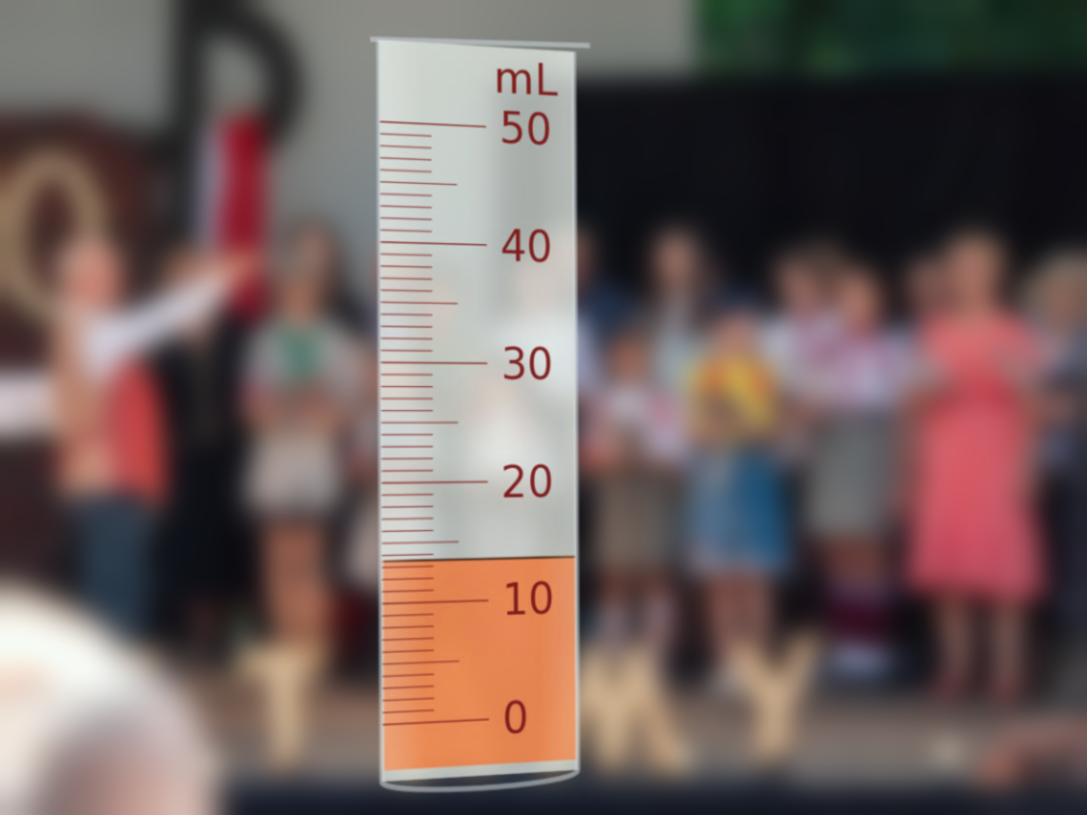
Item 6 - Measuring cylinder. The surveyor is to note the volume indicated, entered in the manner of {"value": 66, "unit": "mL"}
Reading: {"value": 13.5, "unit": "mL"}
